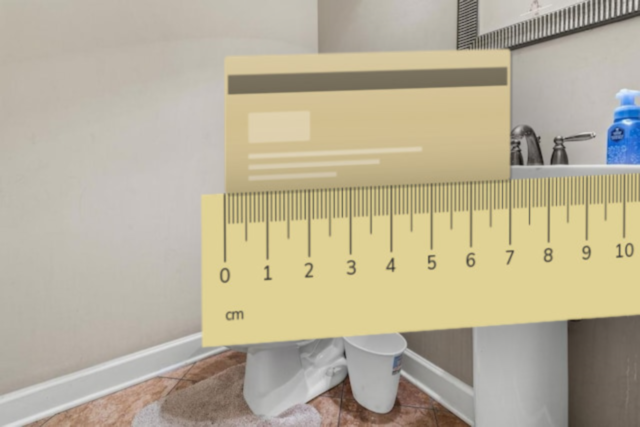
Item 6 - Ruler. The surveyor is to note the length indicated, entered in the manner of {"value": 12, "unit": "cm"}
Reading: {"value": 7, "unit": "cm"}
